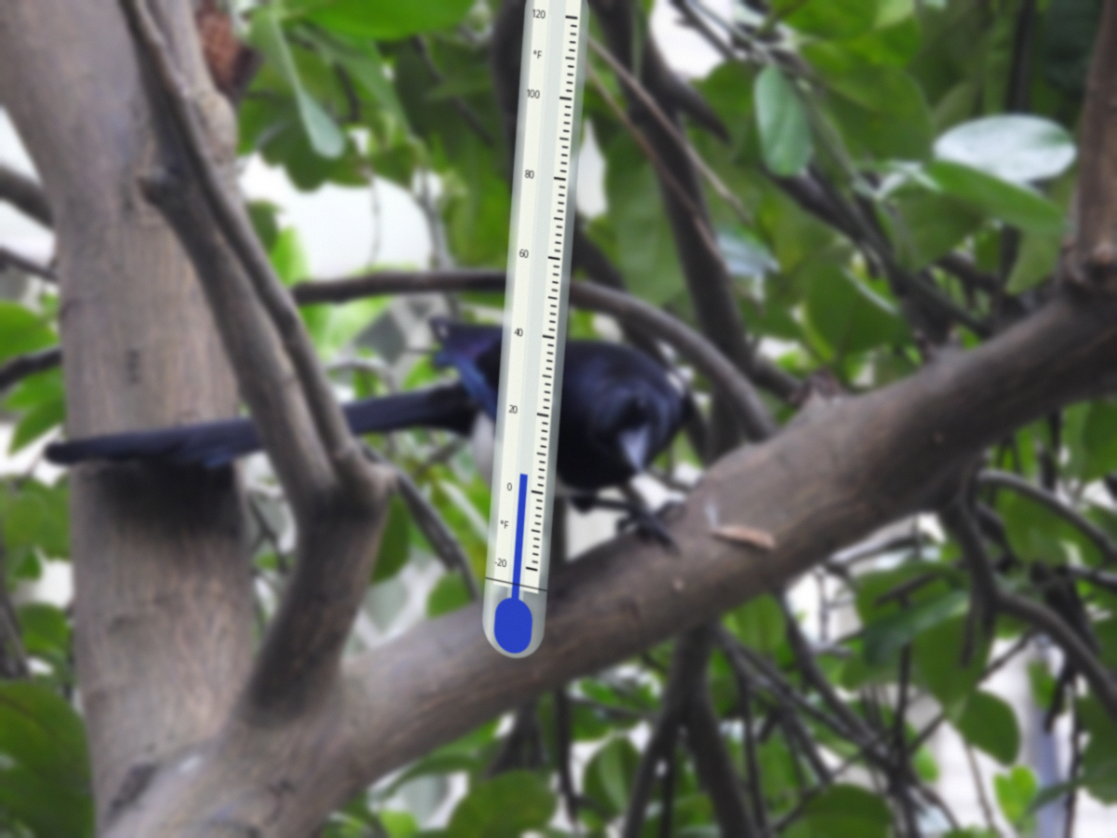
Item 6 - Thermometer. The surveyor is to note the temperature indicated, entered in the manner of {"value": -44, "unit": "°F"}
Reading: {"value": 4, "unit": "°F"}
